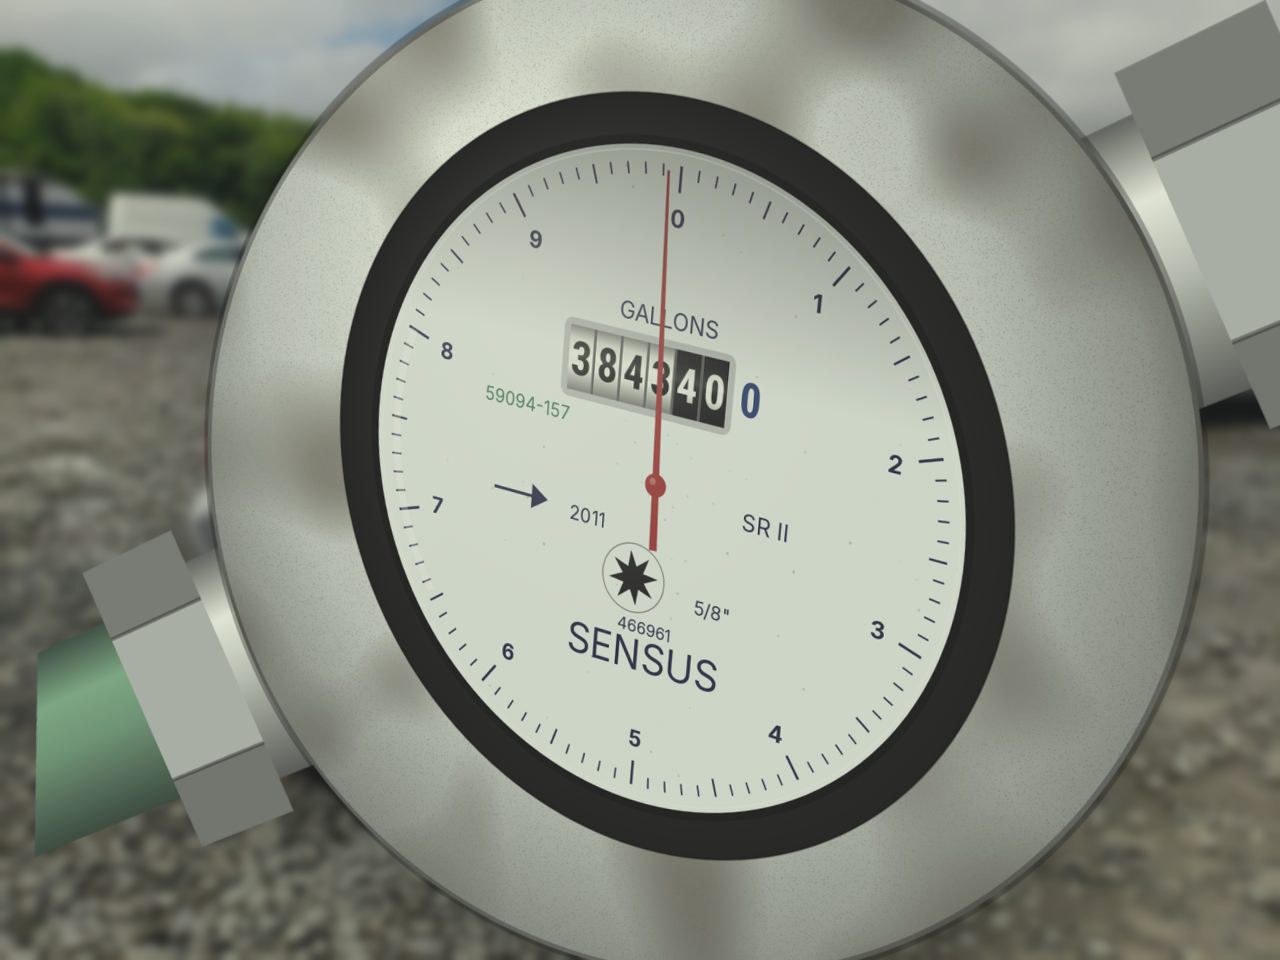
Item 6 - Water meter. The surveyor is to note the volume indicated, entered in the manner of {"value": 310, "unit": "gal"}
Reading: {"value": 3843399.9, "unit": "gal"}
